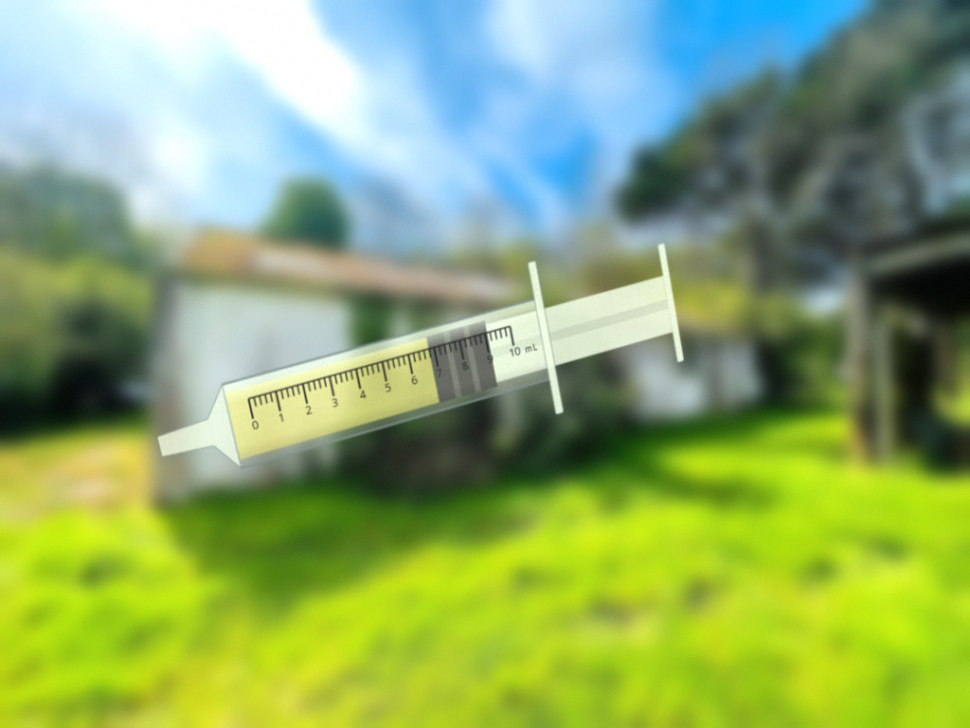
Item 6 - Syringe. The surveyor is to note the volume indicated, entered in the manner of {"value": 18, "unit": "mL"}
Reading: {"value": 6.8, "unit": "mL"}
